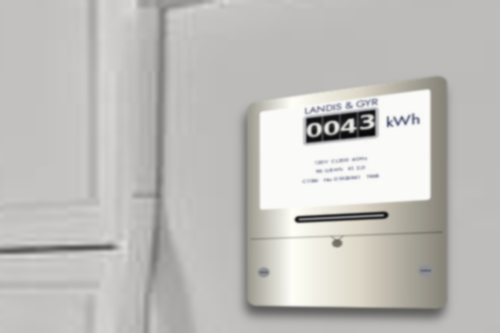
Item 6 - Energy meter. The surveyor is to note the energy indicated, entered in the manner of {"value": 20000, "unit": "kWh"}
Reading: {"value": 43, "unit": "kWh"}
